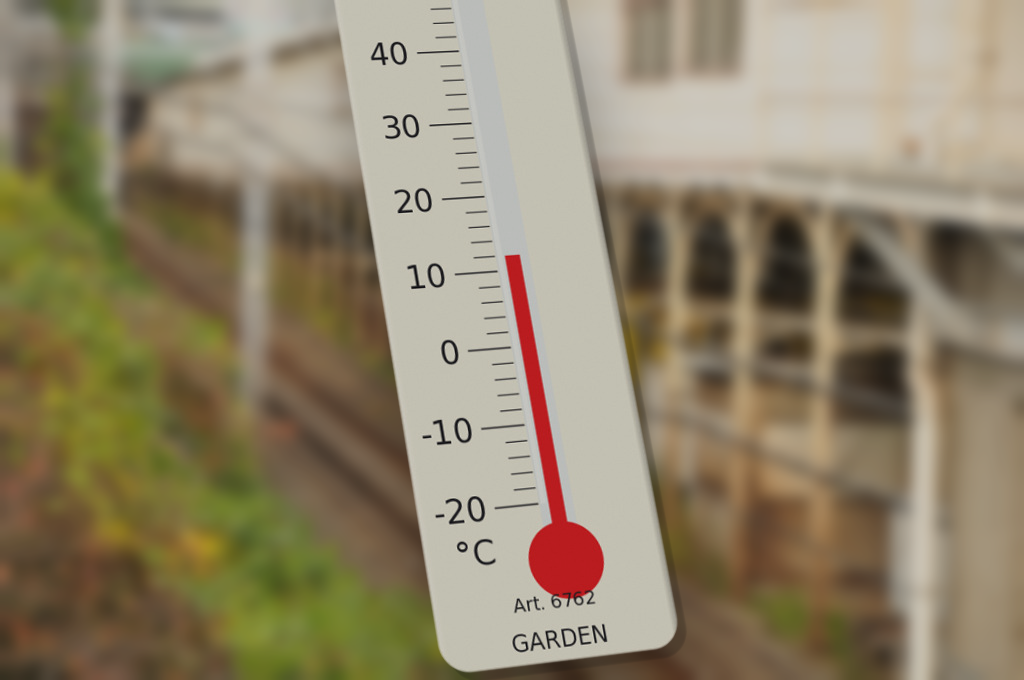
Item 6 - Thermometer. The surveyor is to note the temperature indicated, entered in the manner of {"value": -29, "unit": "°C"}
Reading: {"value": 12, "unit": "°C"}
